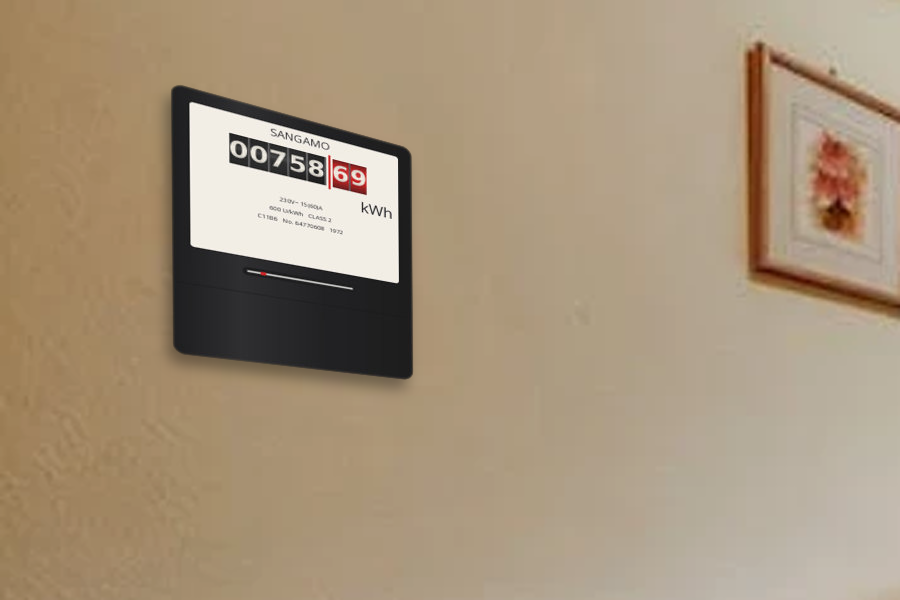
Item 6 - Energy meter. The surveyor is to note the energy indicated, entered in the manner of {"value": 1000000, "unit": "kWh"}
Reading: {"value": 758.69, "unit": "kWh"}
